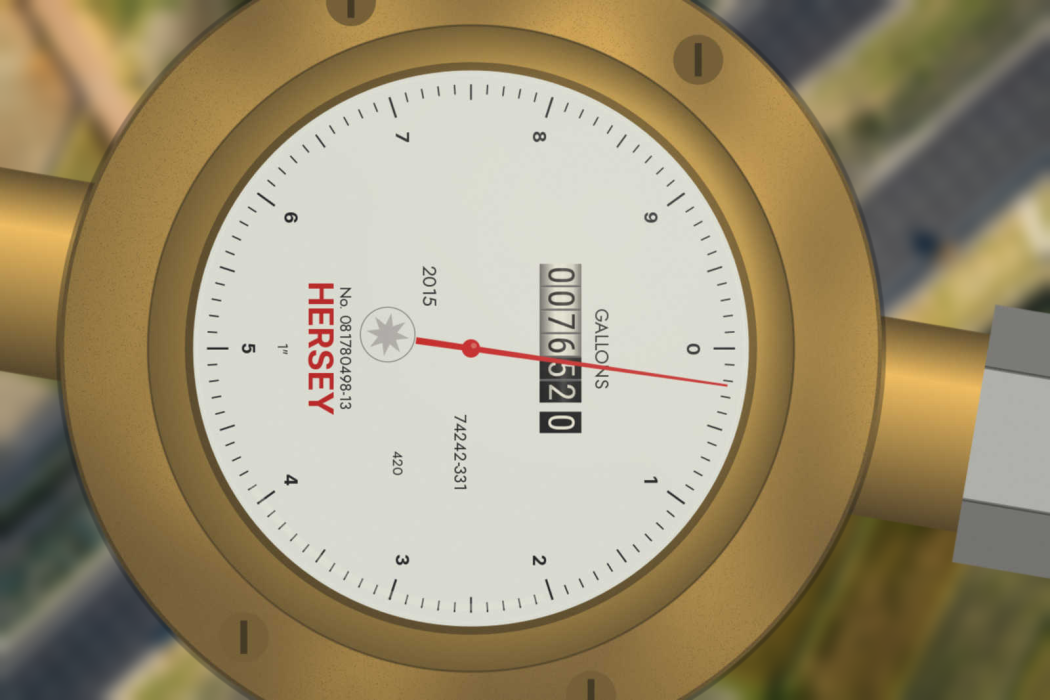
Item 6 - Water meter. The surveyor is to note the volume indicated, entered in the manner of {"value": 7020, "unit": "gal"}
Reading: {"value": 76520.2, "unit": "gal"}
